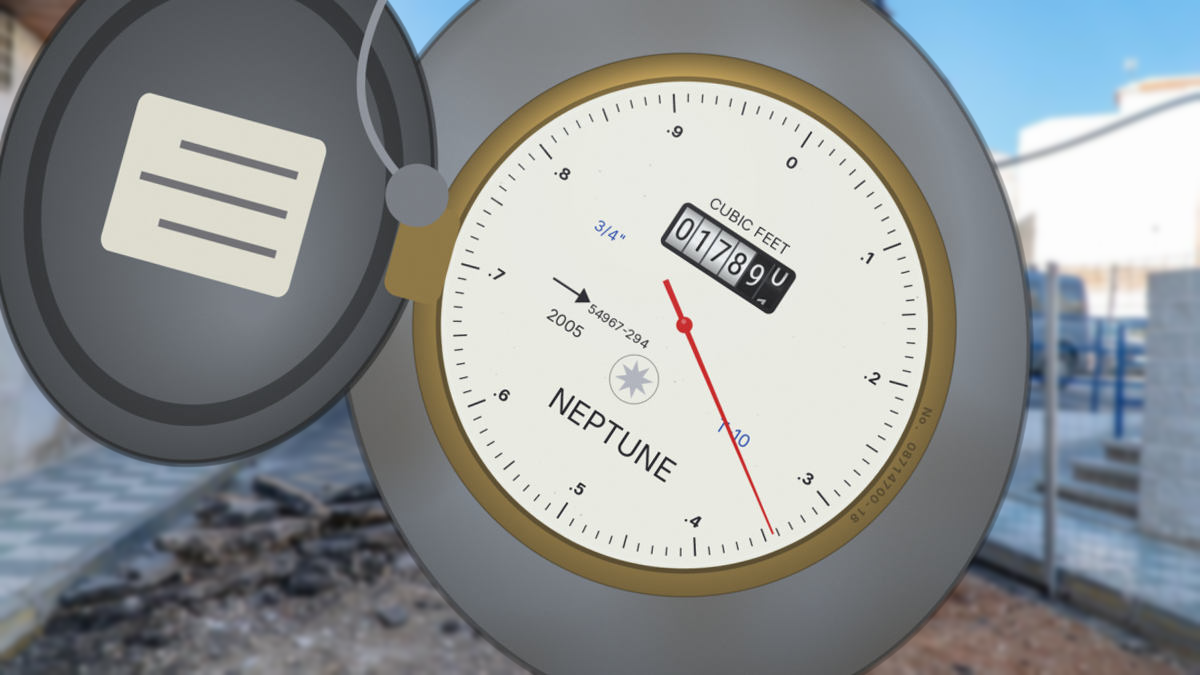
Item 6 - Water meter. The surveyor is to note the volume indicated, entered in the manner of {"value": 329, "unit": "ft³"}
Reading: {"value": 17890.34, "unit": "ft³"}
